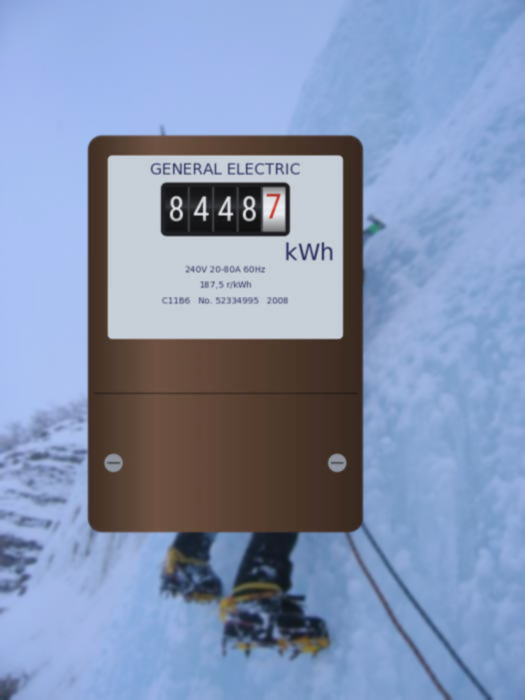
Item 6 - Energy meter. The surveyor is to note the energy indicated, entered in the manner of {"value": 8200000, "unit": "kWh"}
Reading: {"value": 8448.7, "unit": "kWh"}
